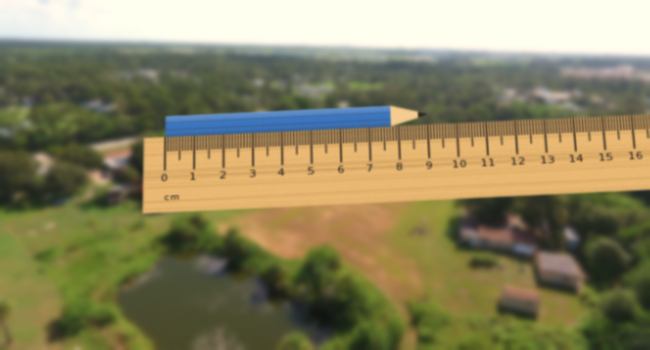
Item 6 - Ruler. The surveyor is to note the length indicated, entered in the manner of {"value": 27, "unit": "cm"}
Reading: {"value": 9, "unit": "cm"}
